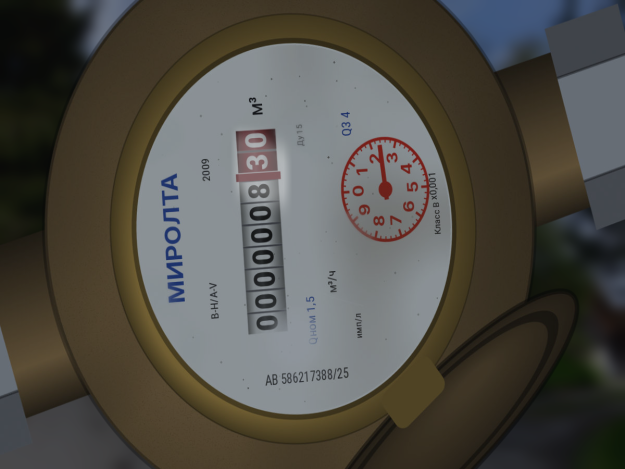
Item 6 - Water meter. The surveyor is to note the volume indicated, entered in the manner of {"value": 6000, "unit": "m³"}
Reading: {"value": 8.302, "unit": "m³"}
